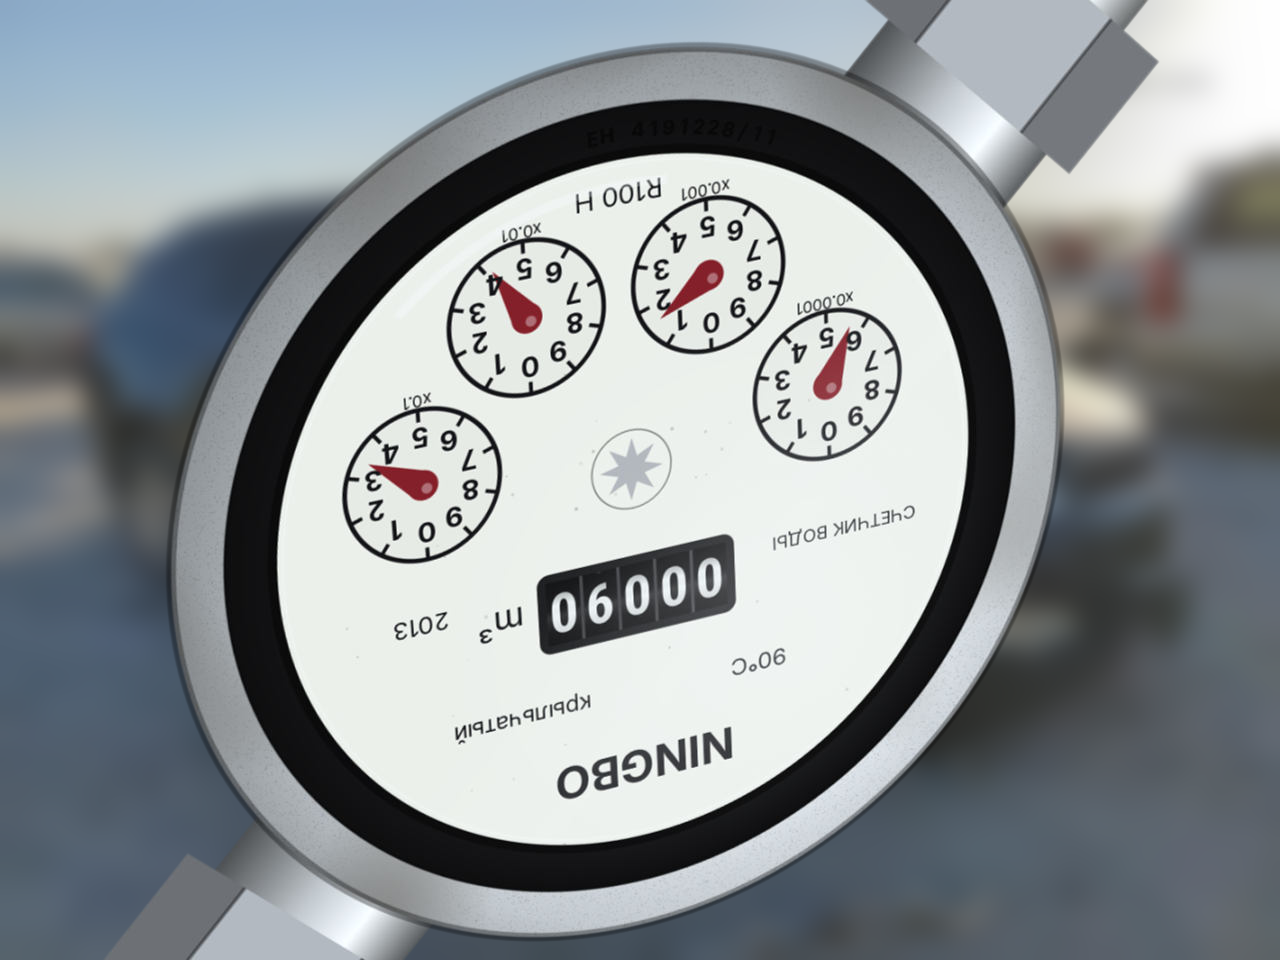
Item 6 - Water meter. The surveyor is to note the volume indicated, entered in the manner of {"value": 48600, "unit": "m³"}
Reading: {"value": 90.3415, "unit": "m³"}
